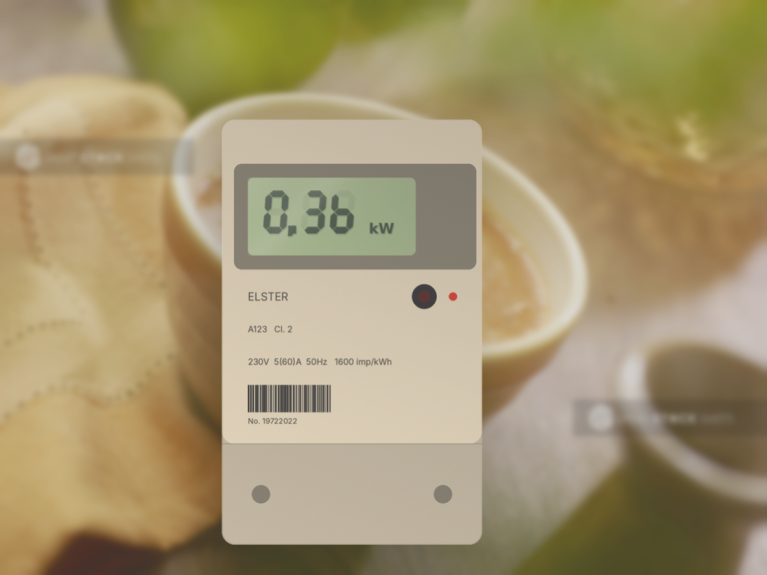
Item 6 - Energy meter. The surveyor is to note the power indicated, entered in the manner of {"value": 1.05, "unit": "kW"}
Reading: {"value": 0.36, "unit": "kW"}
